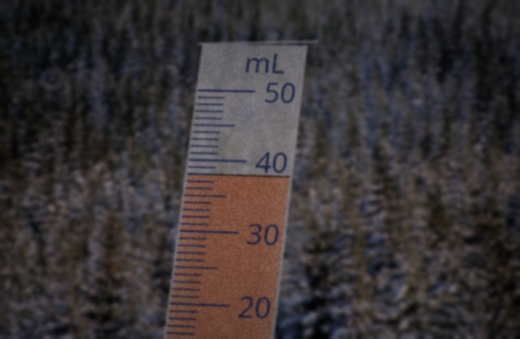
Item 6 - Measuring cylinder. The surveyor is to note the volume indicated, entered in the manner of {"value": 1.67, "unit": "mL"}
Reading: {"value": 38, "unit": "mL"}
